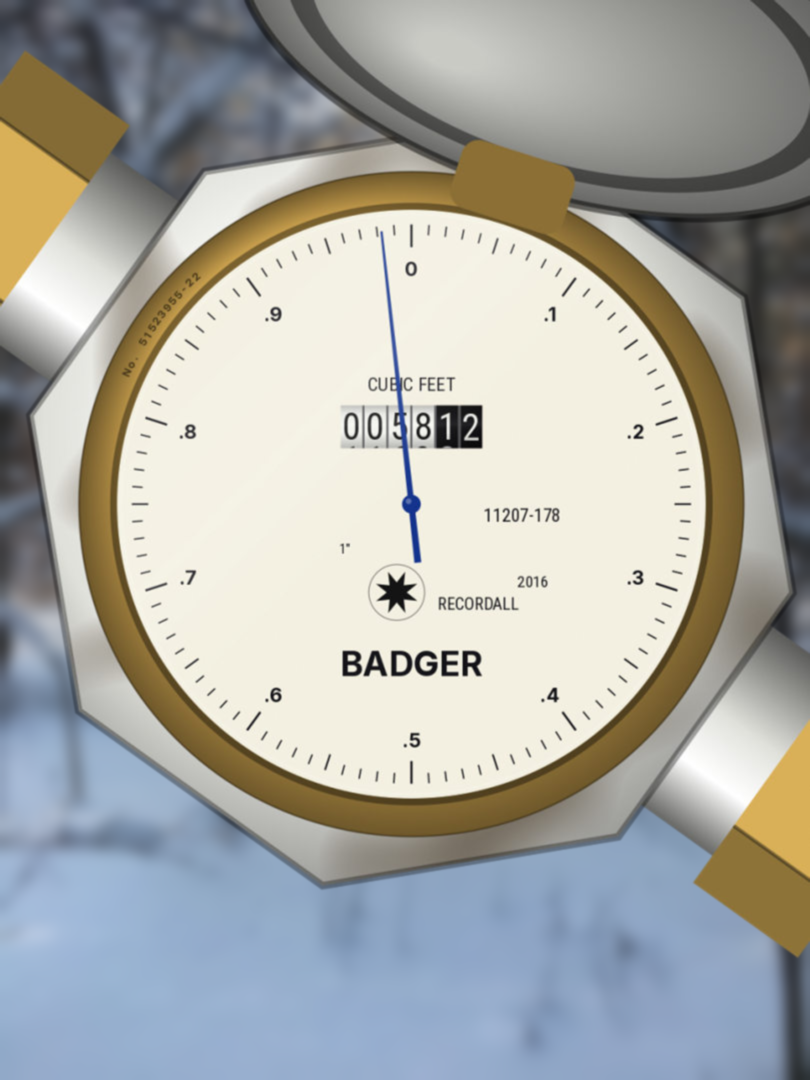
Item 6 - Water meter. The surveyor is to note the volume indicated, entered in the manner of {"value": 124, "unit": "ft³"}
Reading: {"value": 5811.98, "unit": "ft³"}
